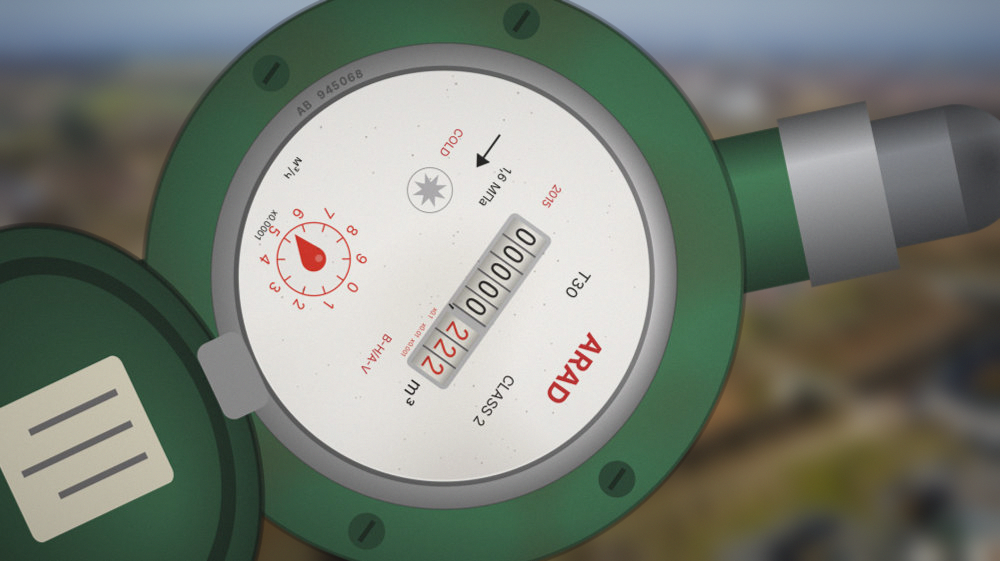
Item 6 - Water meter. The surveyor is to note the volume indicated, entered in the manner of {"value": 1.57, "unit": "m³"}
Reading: {"value": 0.2225, "unit": "m³"}
